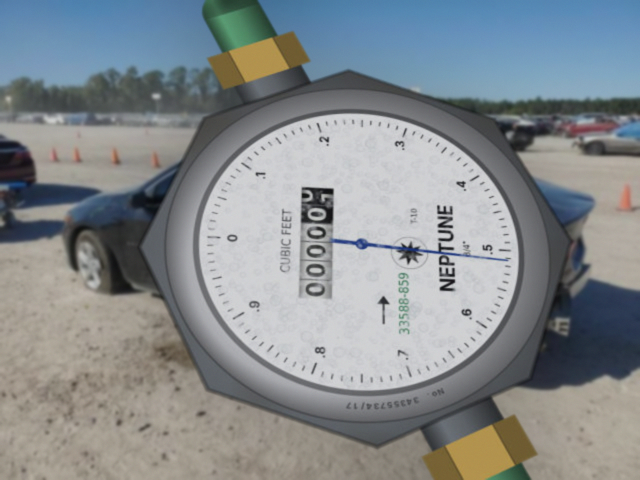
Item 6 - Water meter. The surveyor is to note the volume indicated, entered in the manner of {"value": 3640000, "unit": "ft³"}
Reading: {"value": 0.51, "unit": "ft³"}
